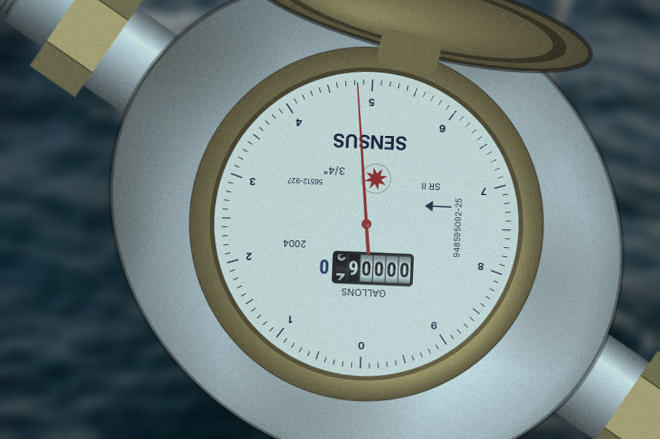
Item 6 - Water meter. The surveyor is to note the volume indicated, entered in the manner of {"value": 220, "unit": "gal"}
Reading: {"value": 624.8, "unit": "gal"}
